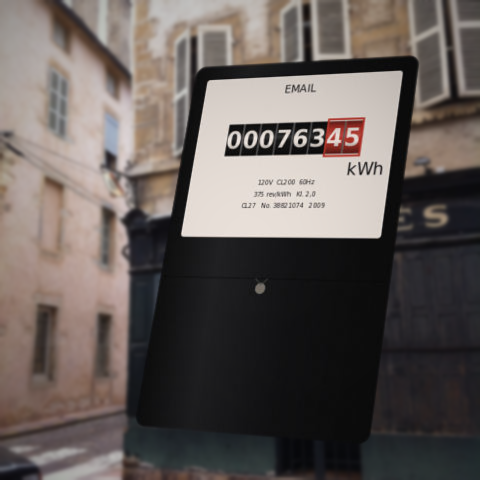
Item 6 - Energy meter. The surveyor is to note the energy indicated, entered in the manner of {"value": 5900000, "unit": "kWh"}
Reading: {"value": 763.45, "unit": "kWh"}
